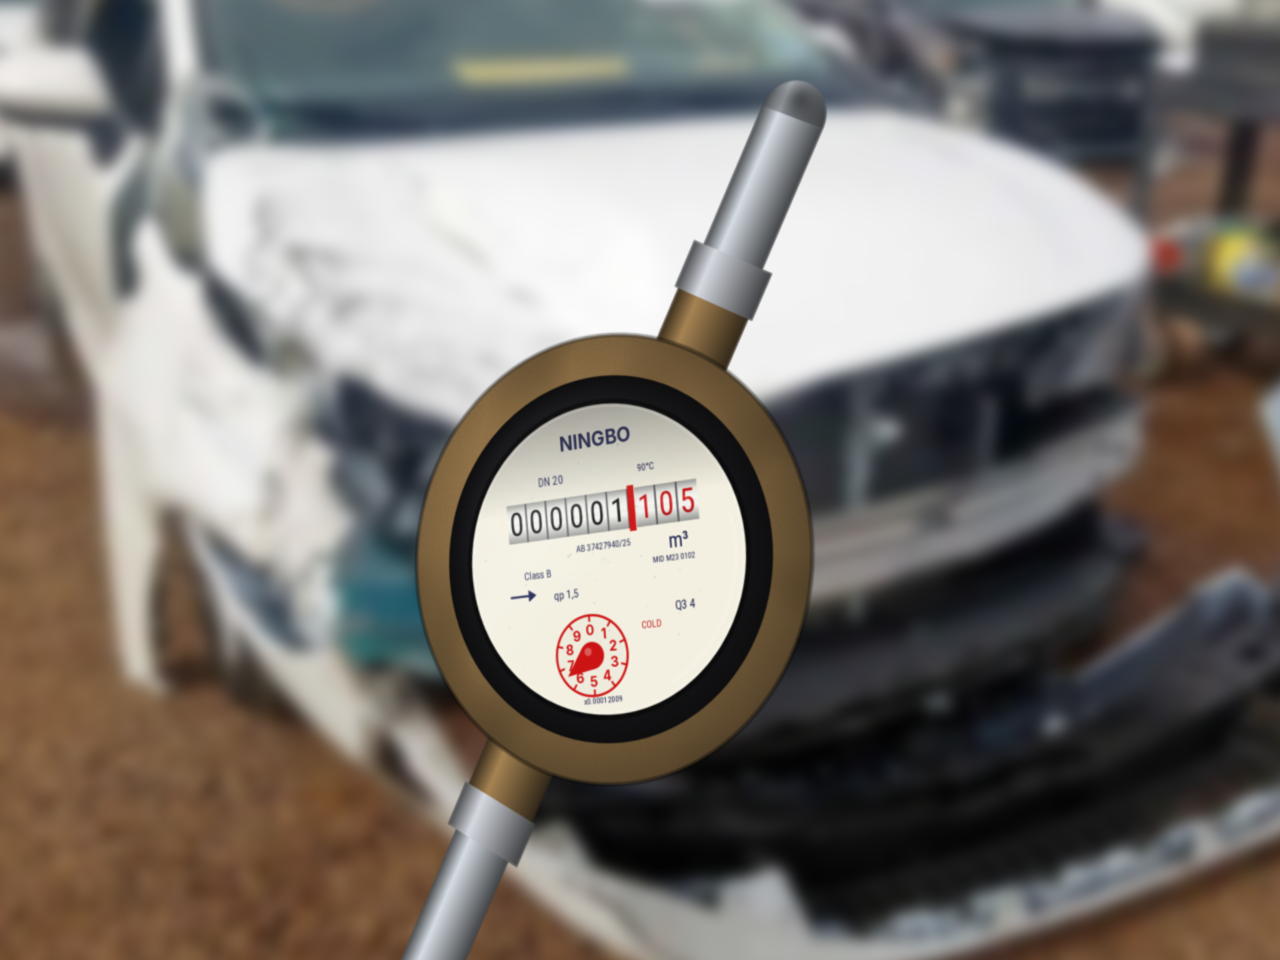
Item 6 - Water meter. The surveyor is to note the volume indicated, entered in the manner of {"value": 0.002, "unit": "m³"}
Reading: {"value": 1.1056, "unit": "m³"}
